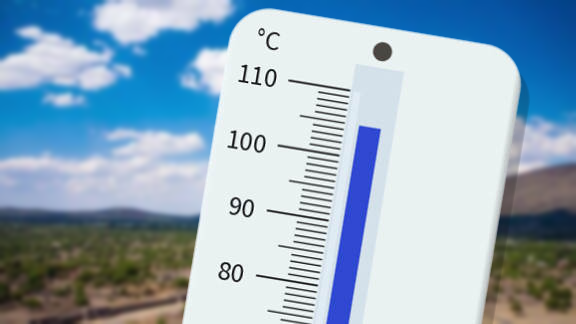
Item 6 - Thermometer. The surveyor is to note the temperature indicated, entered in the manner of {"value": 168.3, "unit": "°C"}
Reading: {"value": 105, "unit": "°C"}
